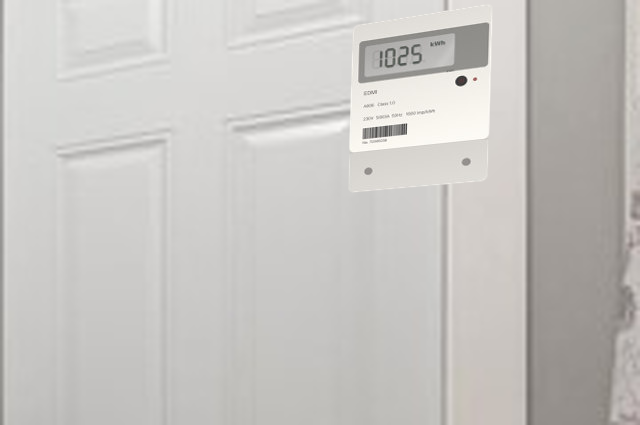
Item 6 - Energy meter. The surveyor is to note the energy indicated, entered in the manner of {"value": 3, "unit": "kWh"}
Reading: {"value": 1025, "unit": "kWh"}
